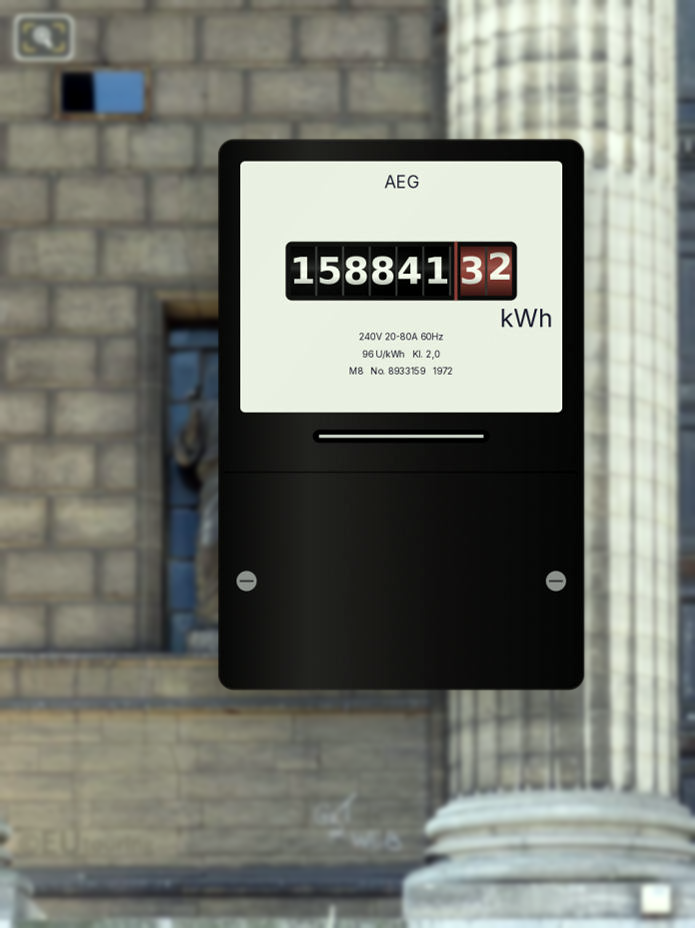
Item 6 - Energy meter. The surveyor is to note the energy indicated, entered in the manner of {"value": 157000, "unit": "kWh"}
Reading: {"value": 158841.32, "unit": "kWh"}
